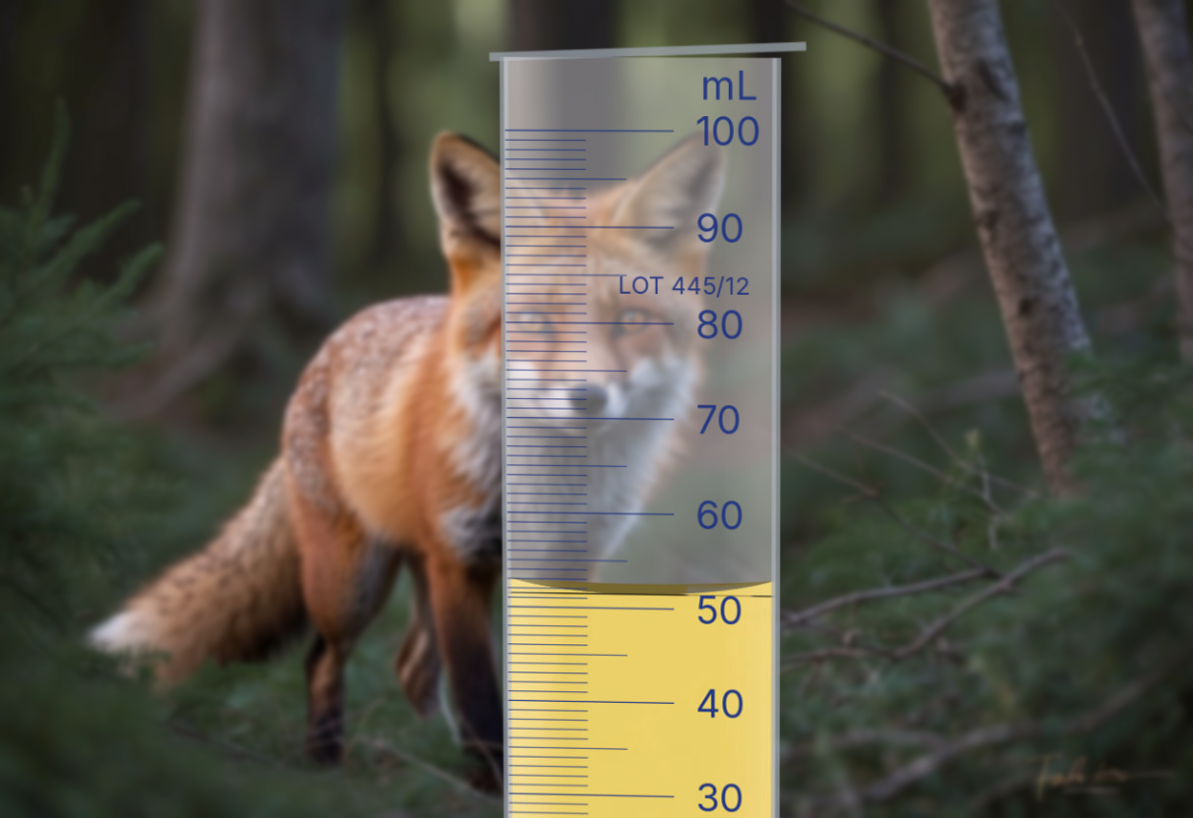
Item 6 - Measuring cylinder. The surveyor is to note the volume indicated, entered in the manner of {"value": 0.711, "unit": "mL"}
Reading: {"value": 51.5, "unit": "mL"}
